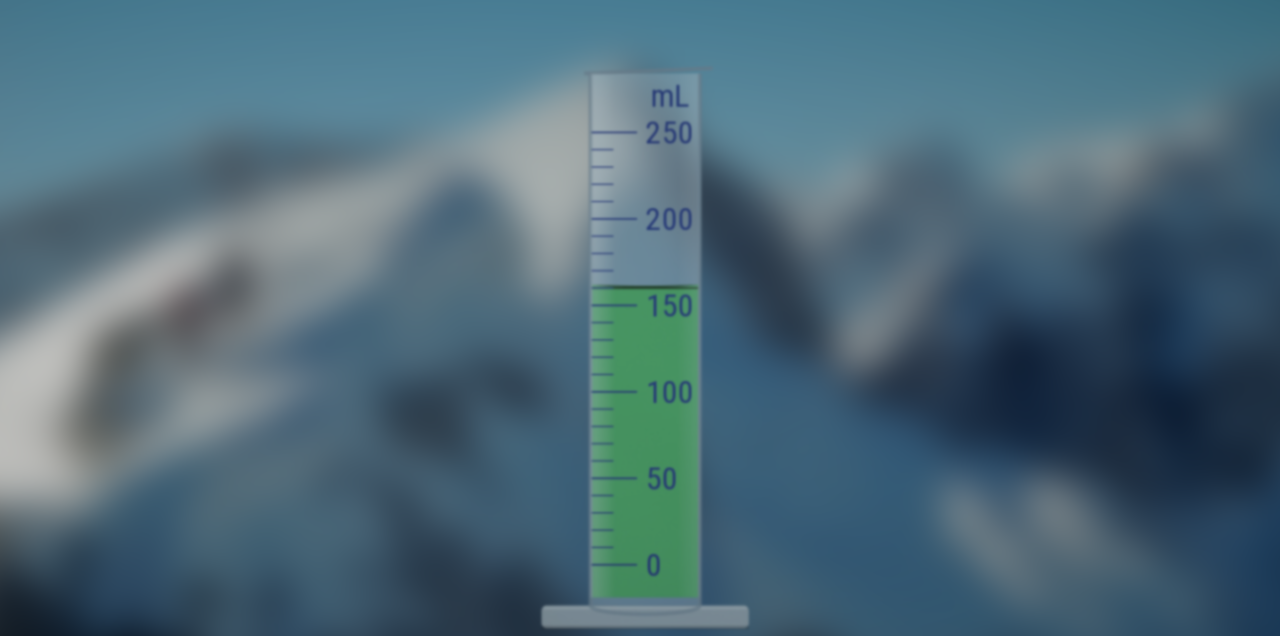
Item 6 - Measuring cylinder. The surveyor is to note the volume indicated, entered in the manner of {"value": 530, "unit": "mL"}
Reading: {"value": 160, "unit": "mL"}
